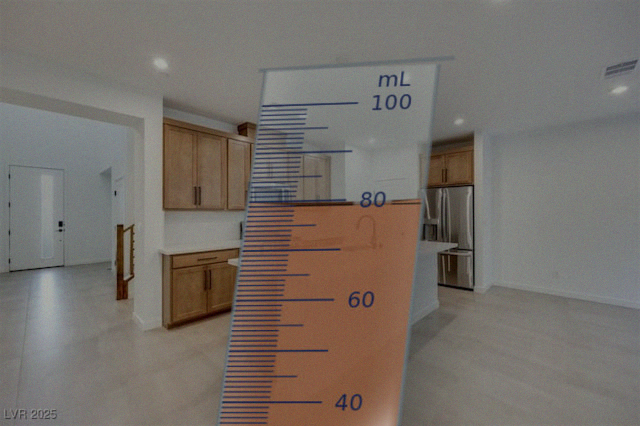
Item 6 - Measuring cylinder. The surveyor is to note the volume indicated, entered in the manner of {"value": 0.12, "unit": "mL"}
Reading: {"value": 79, "unit": "mL"}
